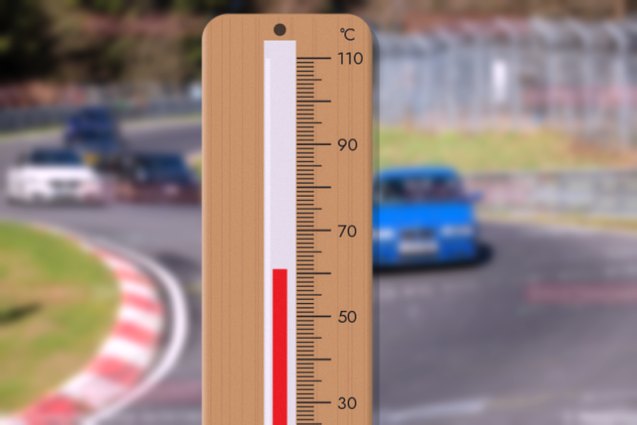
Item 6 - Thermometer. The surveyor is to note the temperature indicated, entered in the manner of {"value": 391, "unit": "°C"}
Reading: {"value": 61, "unit": "°C"}
